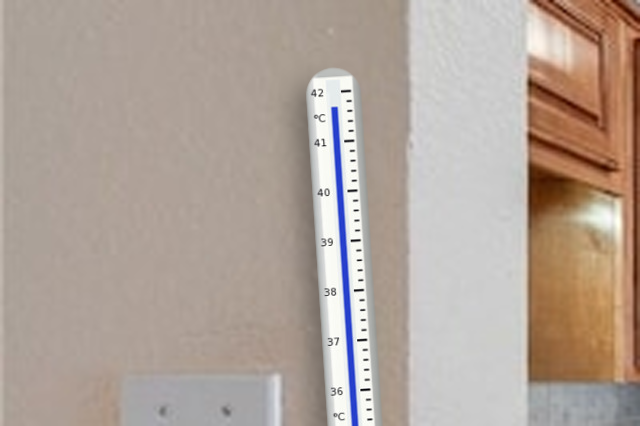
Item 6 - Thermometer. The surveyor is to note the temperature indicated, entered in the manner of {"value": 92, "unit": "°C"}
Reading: {"value": 41.7, "unit": "°C"}
